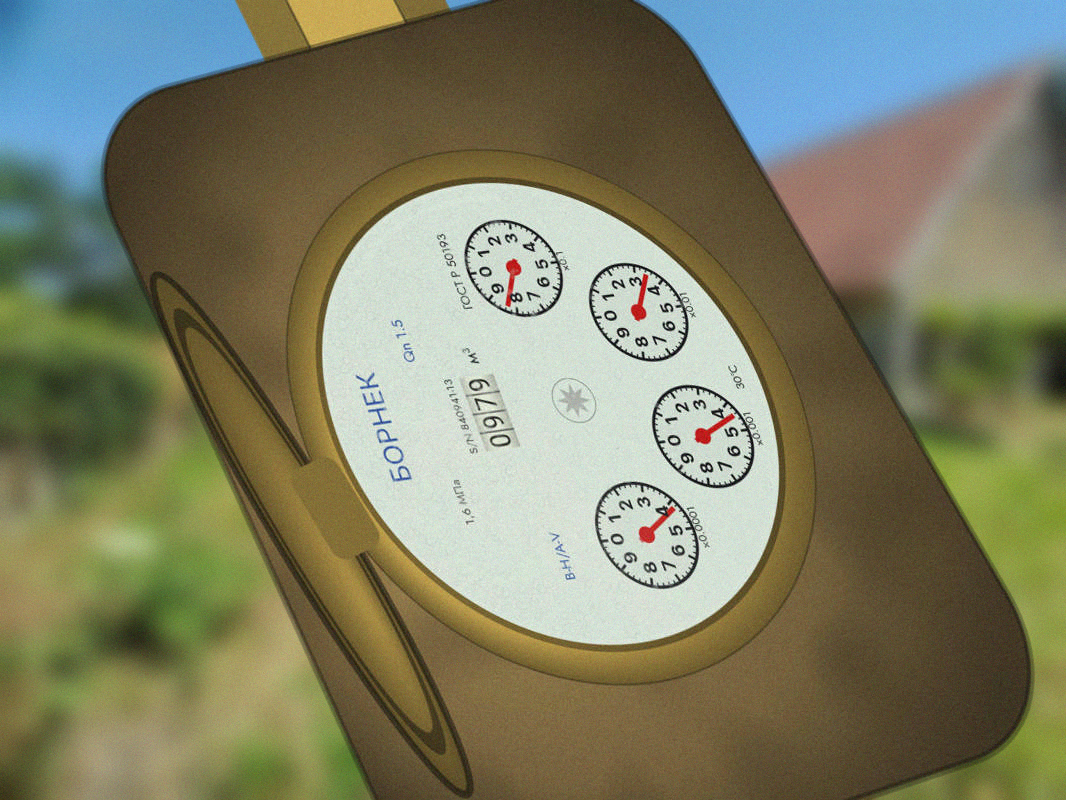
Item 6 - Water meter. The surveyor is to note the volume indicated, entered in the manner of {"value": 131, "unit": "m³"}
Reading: {"value": 979.8344, "unit": "m³"}
